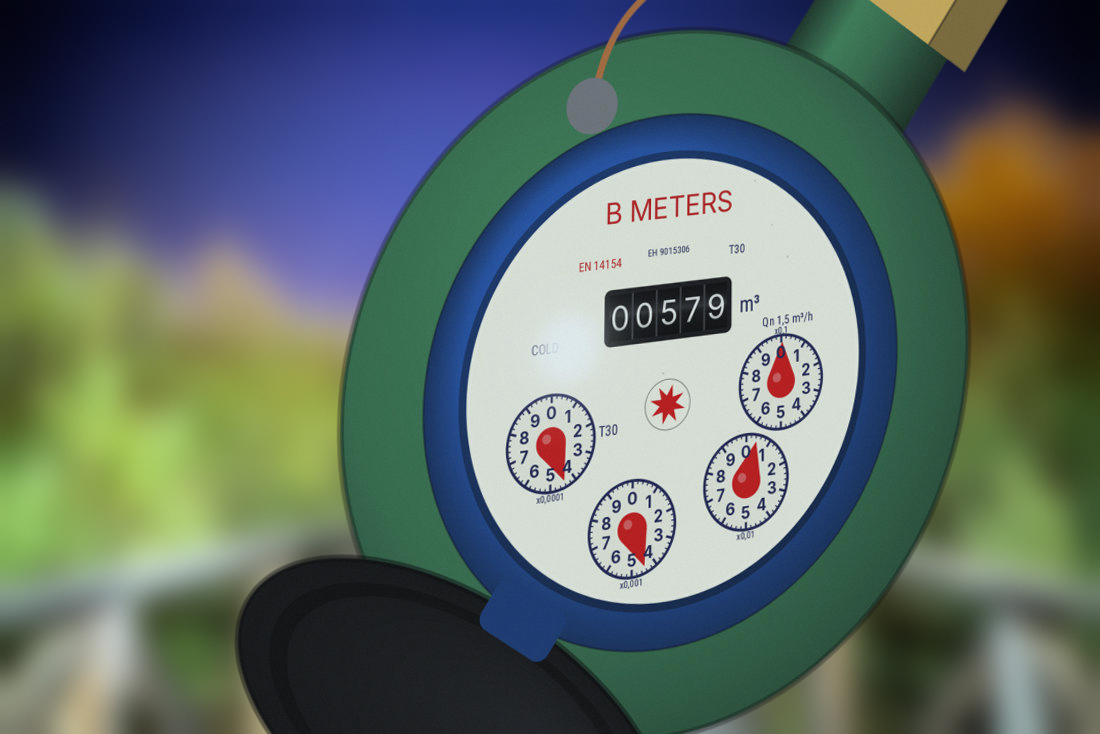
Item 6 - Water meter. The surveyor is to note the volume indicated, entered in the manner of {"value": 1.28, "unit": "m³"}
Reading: {"value": 579.0044, "unit": "m³"}
